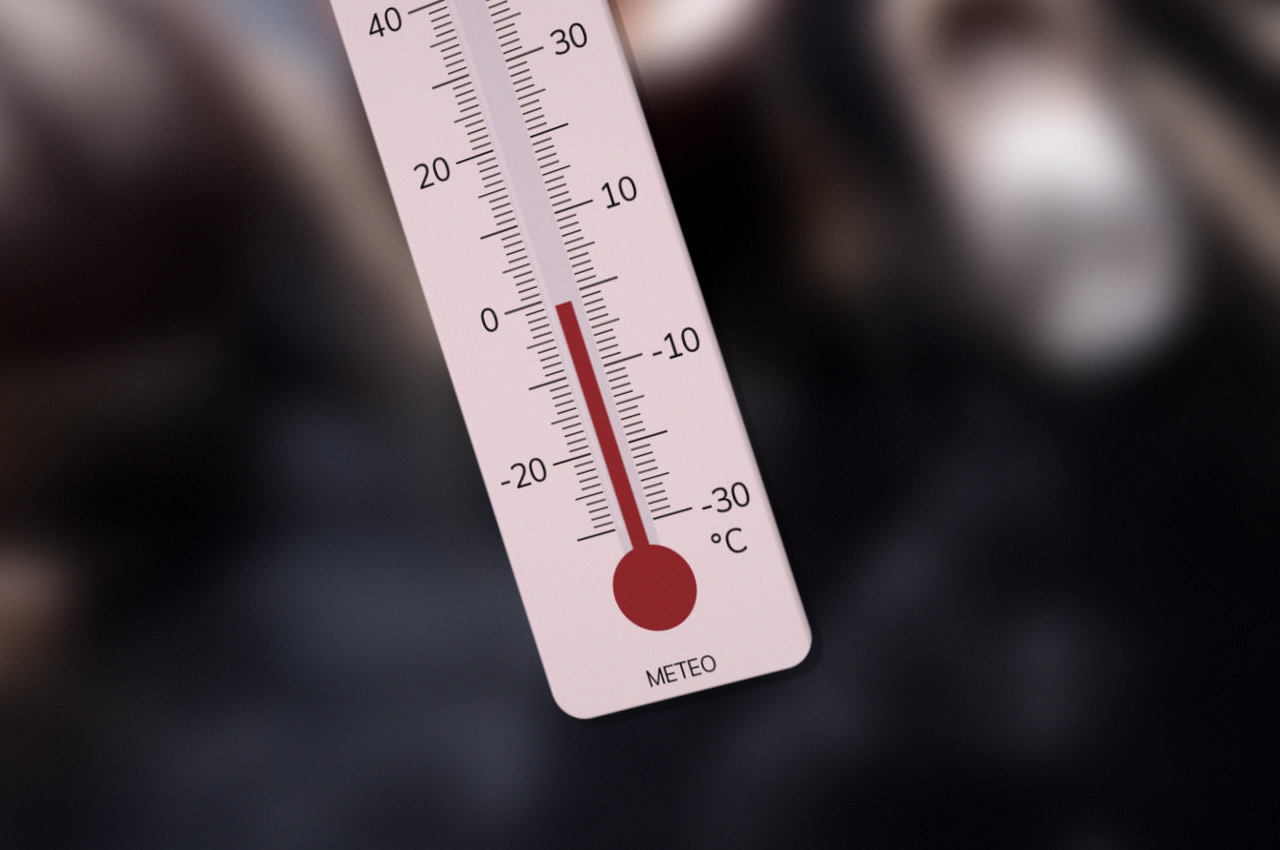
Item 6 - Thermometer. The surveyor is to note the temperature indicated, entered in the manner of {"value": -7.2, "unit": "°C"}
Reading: {"value": -1, "unit": "°C"}
